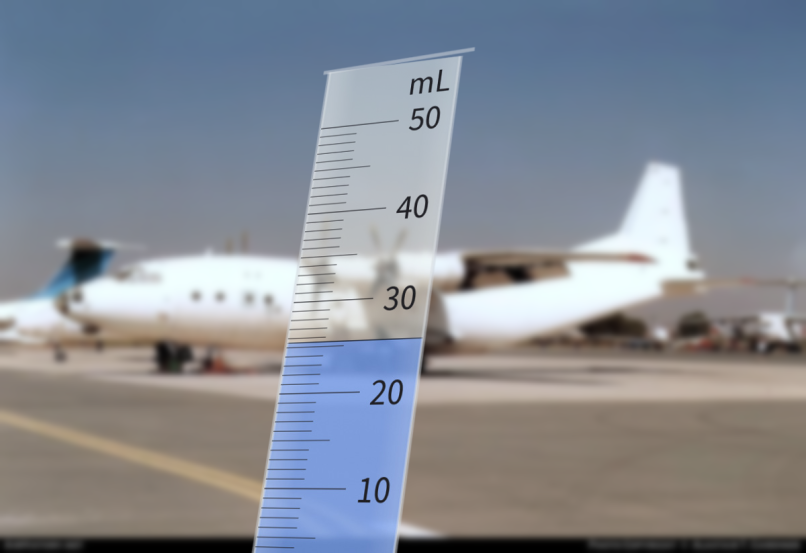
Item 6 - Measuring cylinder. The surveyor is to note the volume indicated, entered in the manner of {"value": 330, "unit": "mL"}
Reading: {"value": 25.5, "unit": "mL"}
